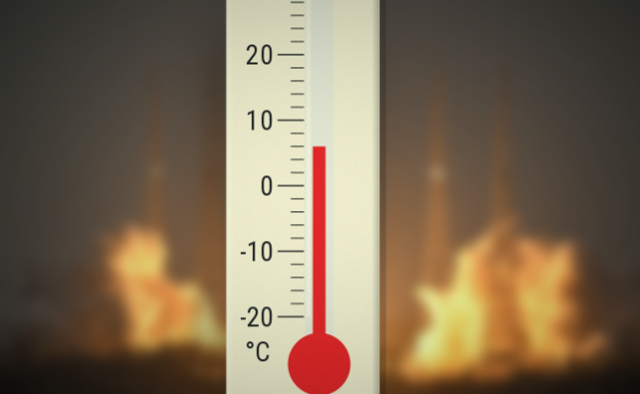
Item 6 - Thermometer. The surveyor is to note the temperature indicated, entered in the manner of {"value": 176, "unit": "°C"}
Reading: {"value": 6, "unit": "°C"}
